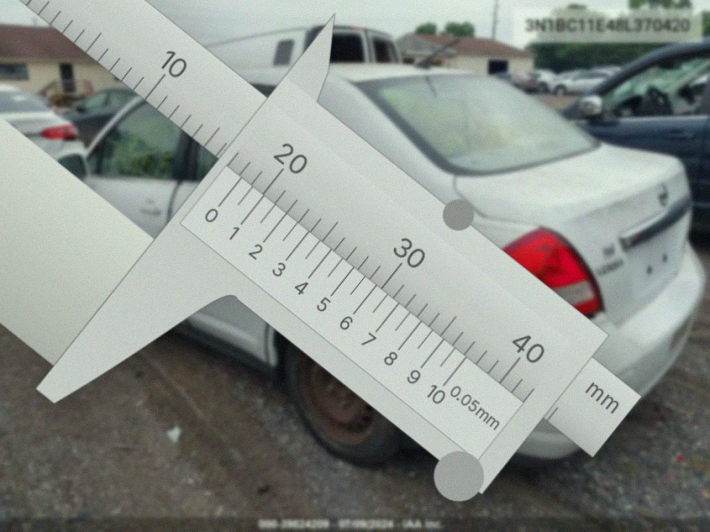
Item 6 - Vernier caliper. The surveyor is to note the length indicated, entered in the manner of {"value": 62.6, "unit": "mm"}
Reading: {"value": 18.2, "unit": "mm"}
